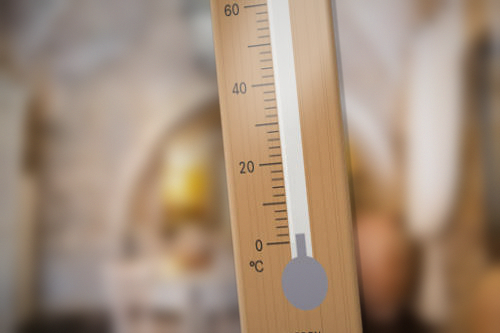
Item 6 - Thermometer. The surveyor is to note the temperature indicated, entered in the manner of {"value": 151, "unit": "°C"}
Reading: {"value": 2, "unit": "°C"}
